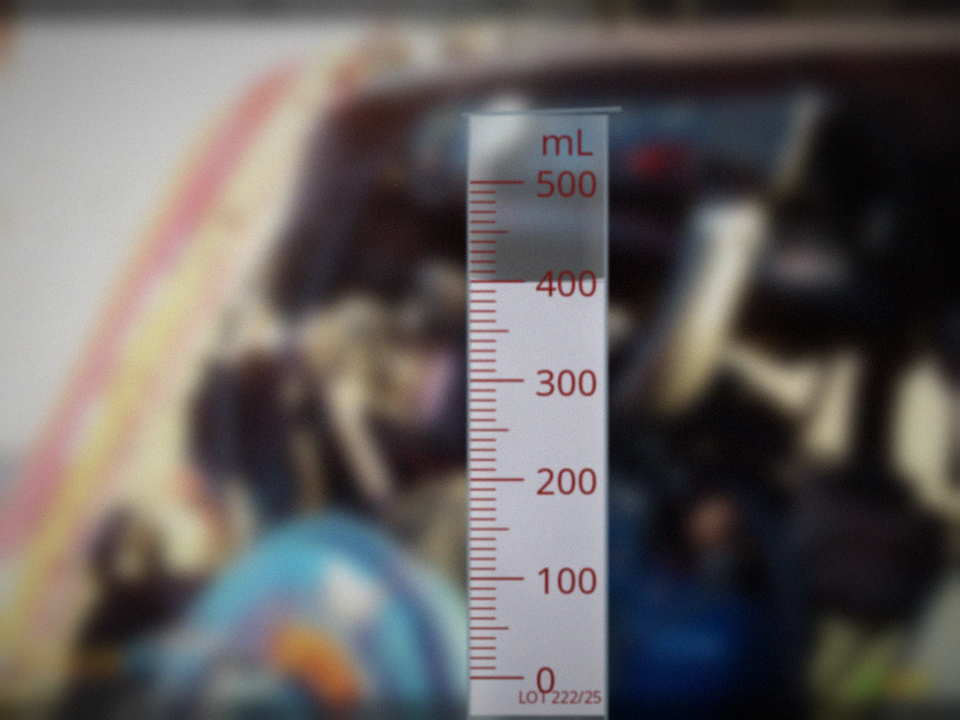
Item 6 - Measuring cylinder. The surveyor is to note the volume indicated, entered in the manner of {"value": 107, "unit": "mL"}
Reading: {"value": 400, "unit": "mL"}
